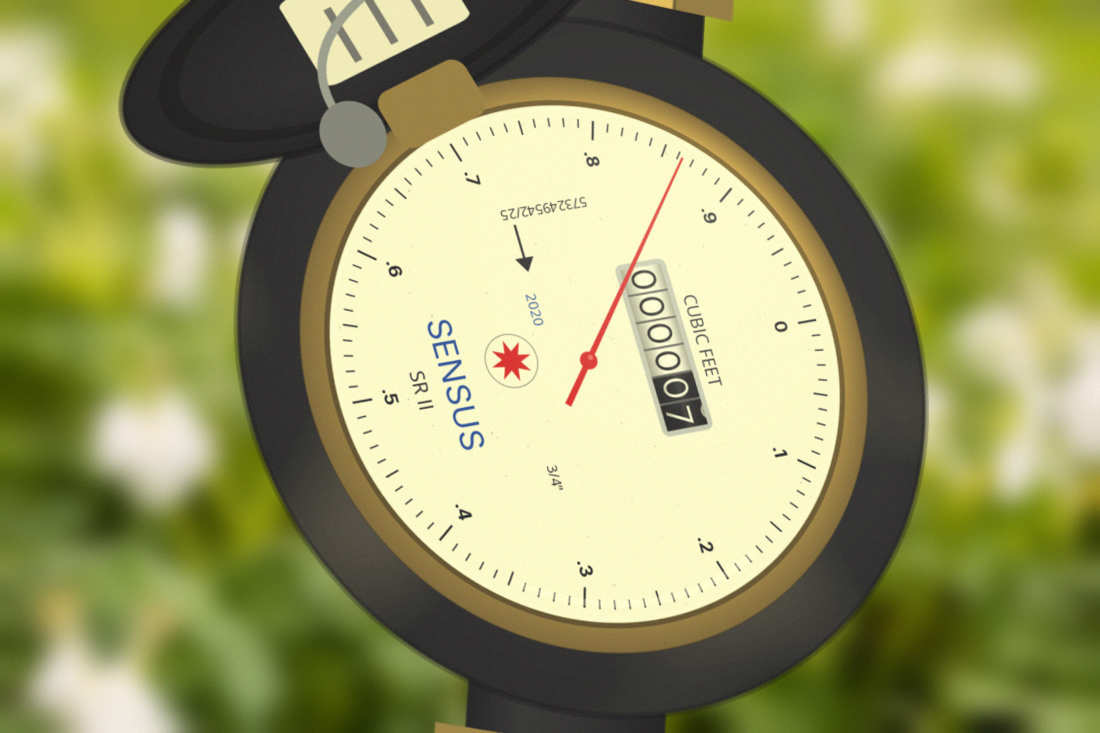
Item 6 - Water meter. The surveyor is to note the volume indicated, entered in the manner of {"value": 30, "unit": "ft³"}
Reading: {"value": 6.86, "unit": "ft³"}
